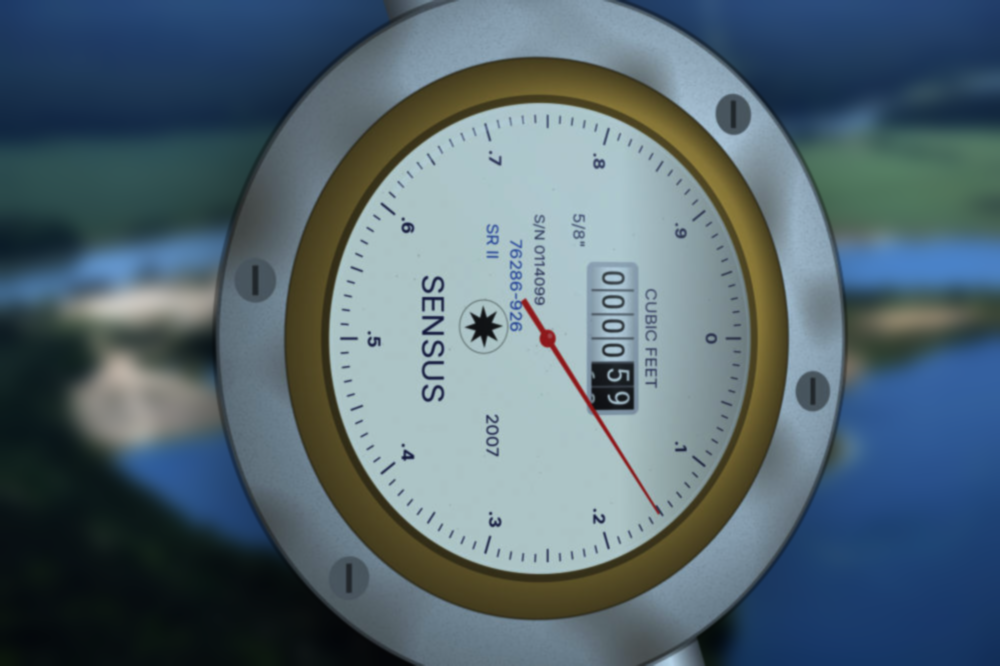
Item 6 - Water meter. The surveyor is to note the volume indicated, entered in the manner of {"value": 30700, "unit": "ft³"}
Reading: {"value": 59.15, "unit": "ft³"}
